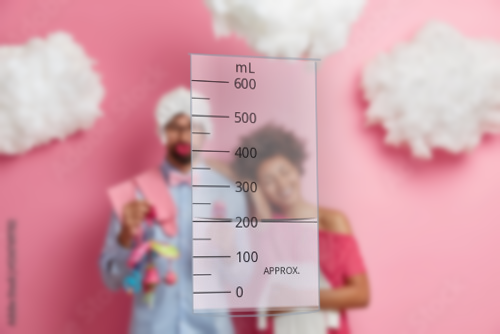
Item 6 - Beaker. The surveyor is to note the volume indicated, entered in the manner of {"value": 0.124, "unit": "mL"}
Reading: {"value": 200, "unit": "mL"}
